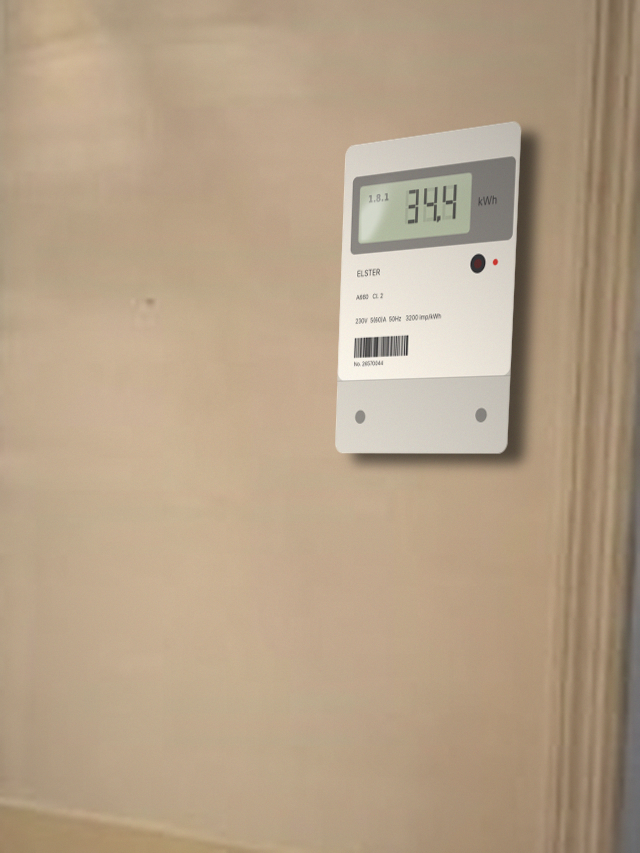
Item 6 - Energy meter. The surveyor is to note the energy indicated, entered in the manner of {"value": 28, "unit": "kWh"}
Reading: {"value": 34.4, "unit": "kWh"}
